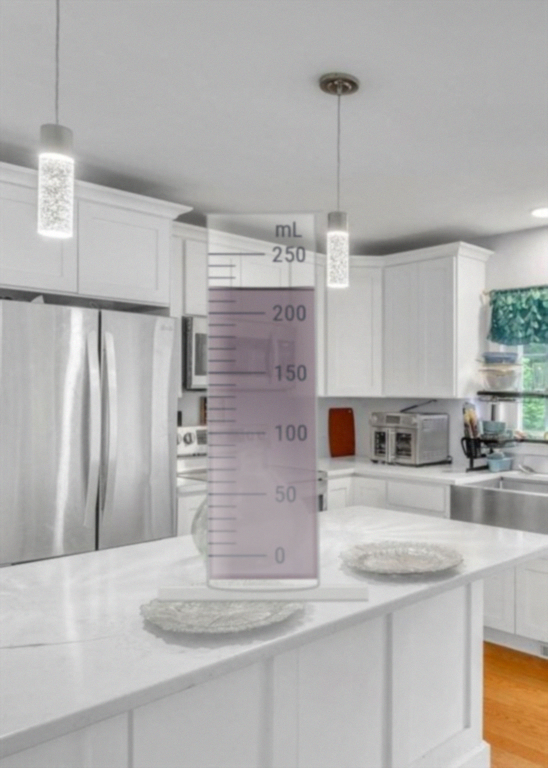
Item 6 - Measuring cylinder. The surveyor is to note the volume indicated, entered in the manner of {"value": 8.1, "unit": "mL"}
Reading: {"value": 220, "unit": "mL"}
